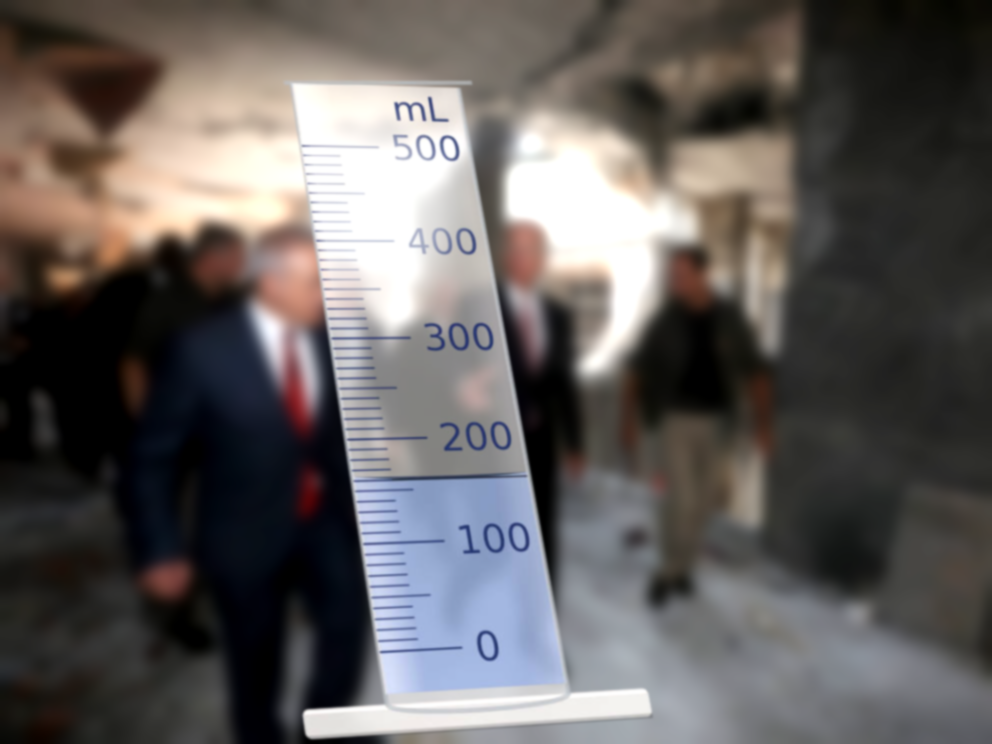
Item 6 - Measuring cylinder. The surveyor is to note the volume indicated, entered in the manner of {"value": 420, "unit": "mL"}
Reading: {"value": 160, "unit": "mL"}
